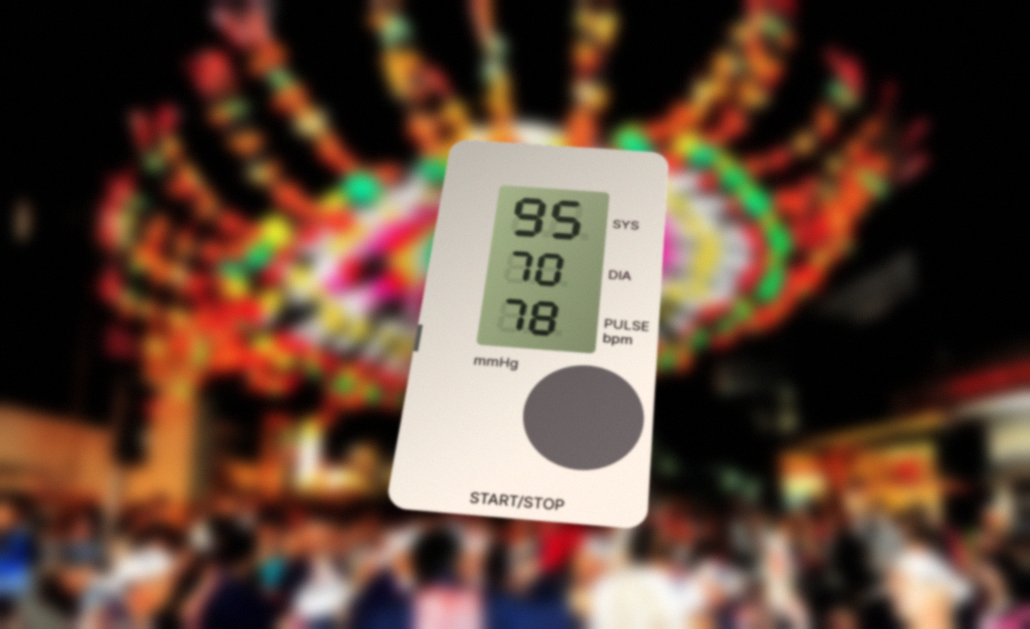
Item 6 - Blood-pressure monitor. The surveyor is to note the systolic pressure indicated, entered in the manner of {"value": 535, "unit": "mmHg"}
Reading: {"value": 95, "unit": "mmHg"}
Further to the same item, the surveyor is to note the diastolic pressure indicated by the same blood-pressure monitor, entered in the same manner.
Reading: {"value": 70, "unit": "mmHg"}
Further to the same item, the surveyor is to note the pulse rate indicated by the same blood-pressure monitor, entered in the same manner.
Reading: {"value": 78, "unit": "bpm"}
